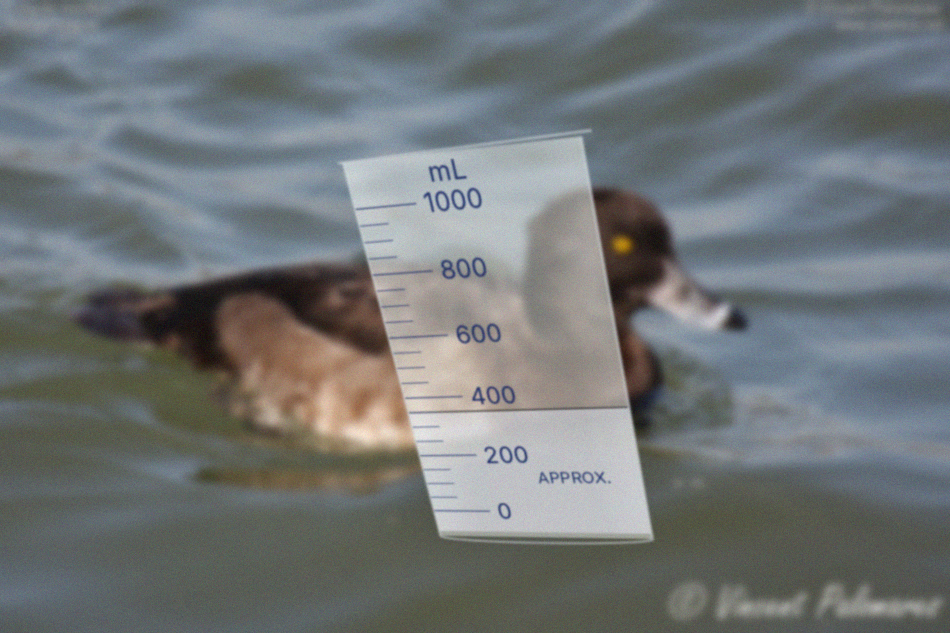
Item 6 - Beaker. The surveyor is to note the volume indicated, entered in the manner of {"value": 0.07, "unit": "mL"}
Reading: {"value": 350, "unit": "mL"}
